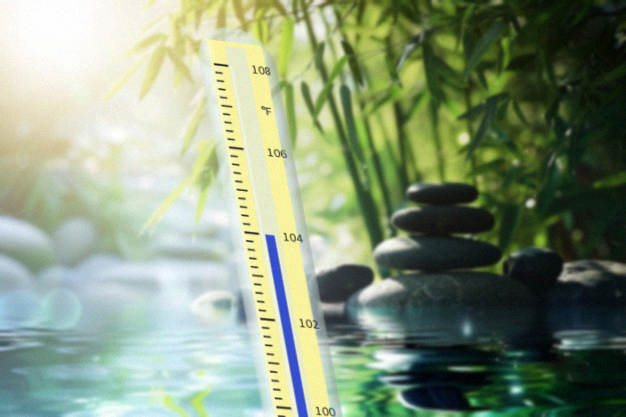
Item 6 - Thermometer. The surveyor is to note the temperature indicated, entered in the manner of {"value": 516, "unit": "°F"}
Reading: {"value": 104, "unit": "°F"}
